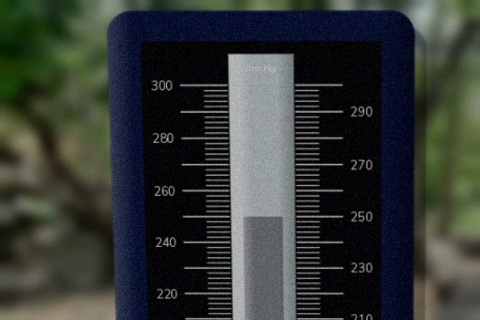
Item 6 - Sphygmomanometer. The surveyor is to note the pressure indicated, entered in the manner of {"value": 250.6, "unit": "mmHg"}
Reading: {"value": 250, "unit": "mmHg"}
